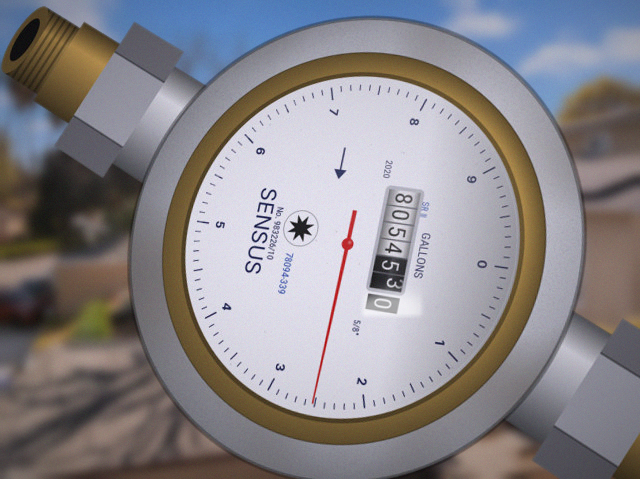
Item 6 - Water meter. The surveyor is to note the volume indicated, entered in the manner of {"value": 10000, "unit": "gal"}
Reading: {"value": 8054532.5, "unit": "gal"}
